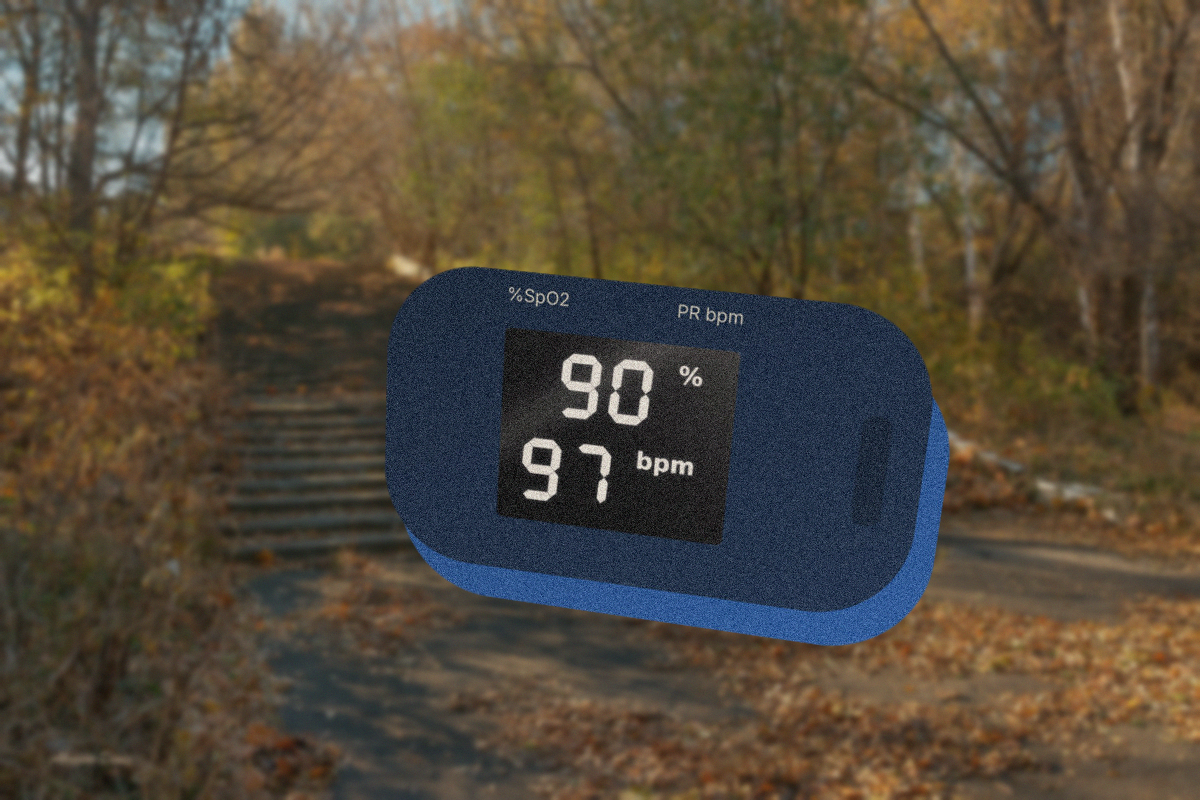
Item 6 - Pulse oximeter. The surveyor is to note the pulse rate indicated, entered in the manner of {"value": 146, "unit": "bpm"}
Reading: {"value": 97, "unit": "bpm"}
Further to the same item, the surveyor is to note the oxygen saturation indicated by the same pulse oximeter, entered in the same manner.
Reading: {"value": 90, "unit": "%"}
